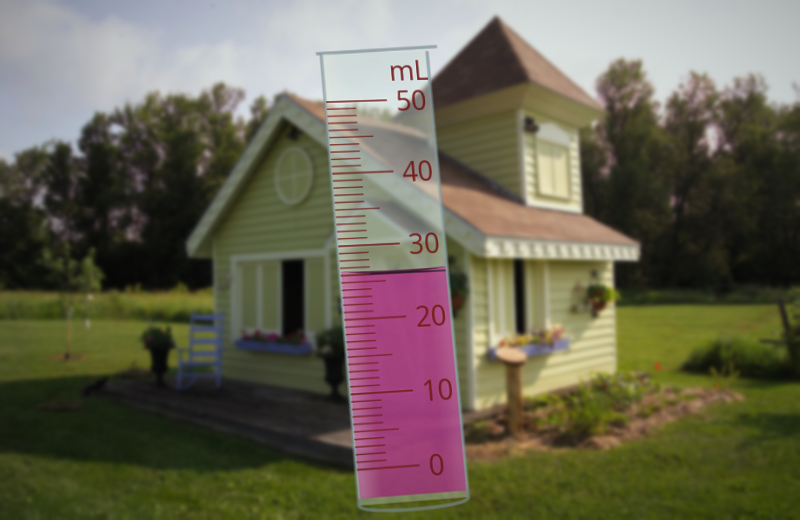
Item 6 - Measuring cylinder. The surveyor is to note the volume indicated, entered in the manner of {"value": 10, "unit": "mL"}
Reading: {"value": 26, "unit": "mL"}
